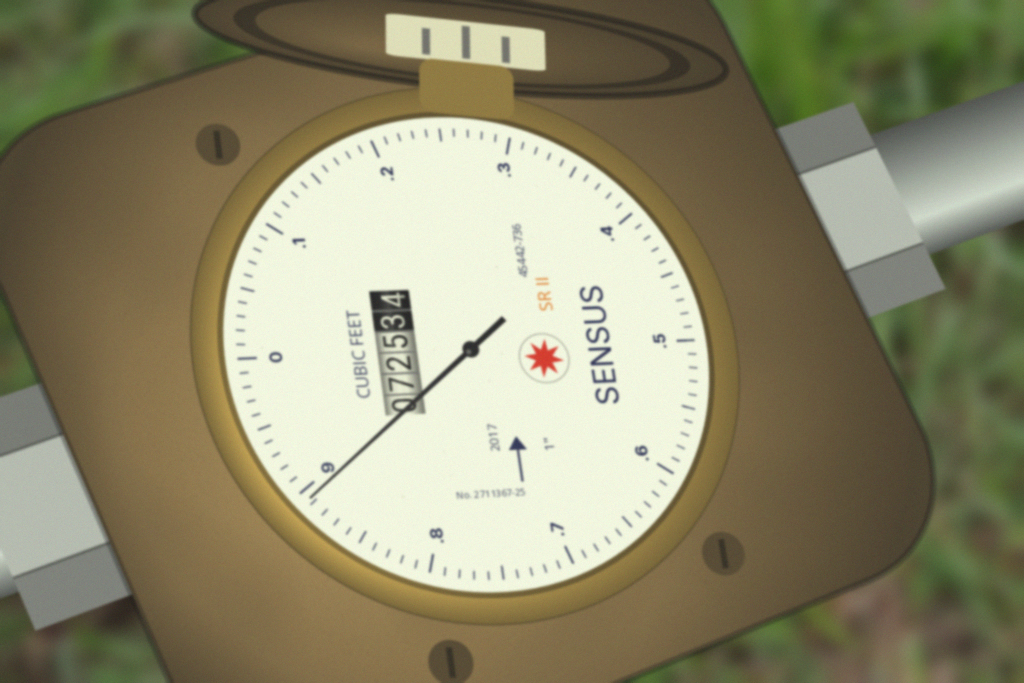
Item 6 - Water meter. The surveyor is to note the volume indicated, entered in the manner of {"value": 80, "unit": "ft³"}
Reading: {"value": 72533.89, "unit": "ft³"}
